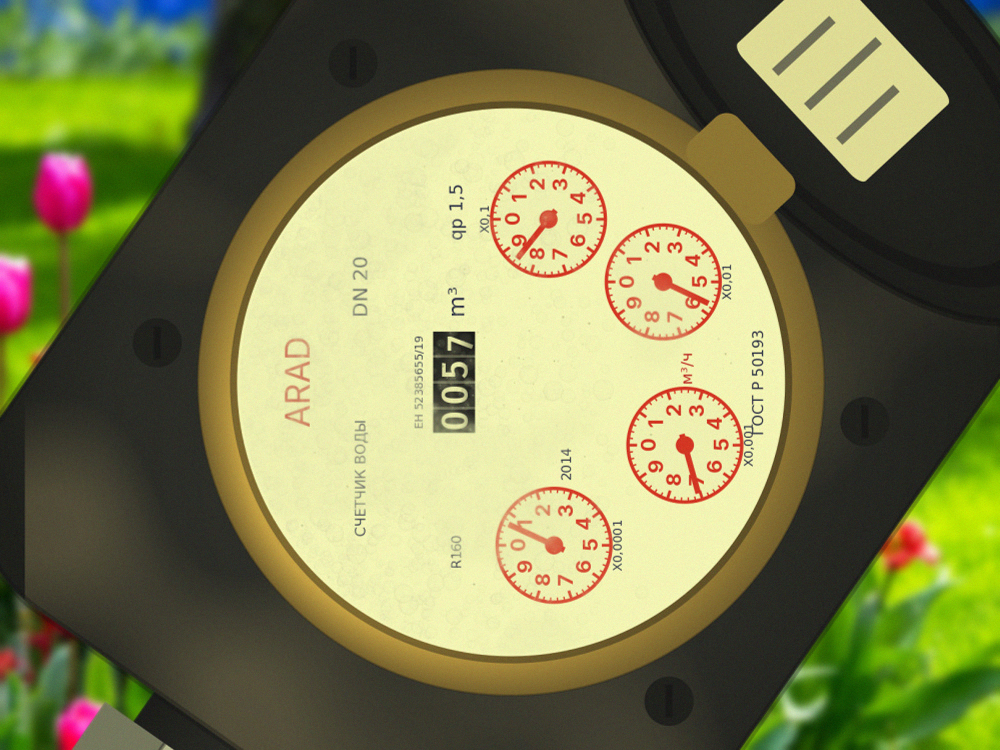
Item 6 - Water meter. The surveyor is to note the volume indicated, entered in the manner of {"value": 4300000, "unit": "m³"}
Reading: {"value": 56.8570, "unit": "m³"}
